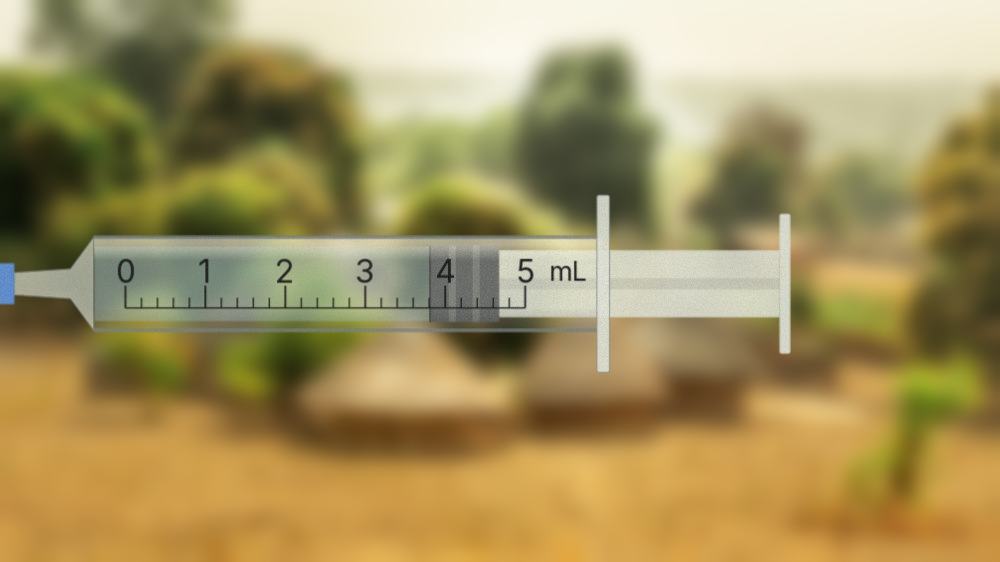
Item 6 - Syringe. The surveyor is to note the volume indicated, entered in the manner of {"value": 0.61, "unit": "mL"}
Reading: {"value": 3.8, "unit": "mL"}
